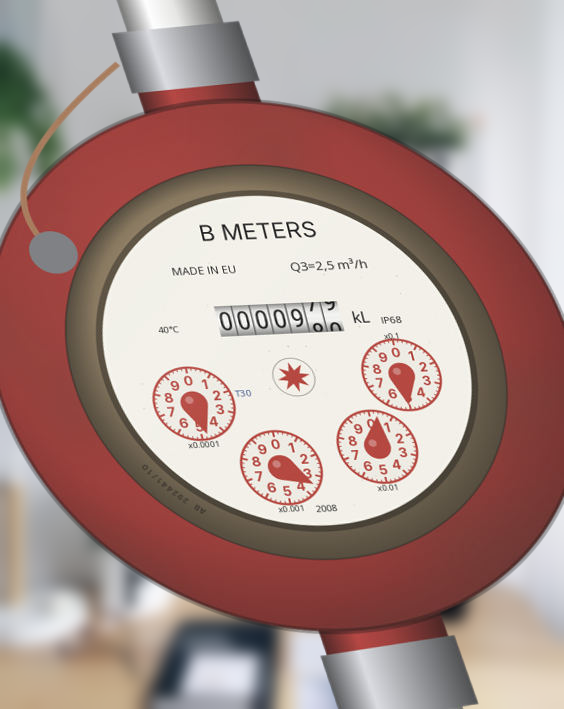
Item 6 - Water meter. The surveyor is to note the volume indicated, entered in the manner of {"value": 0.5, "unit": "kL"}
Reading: {"value": 979.5034, "unit": "kL"}
